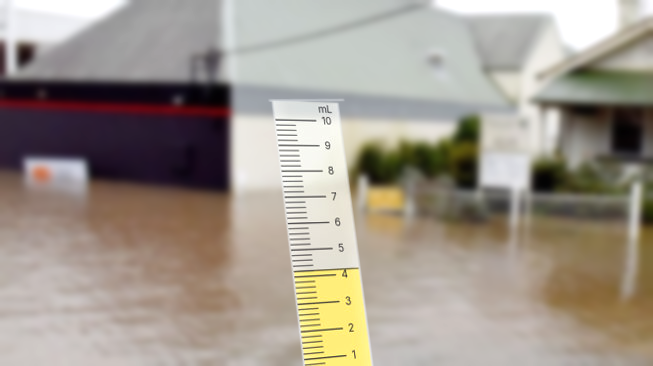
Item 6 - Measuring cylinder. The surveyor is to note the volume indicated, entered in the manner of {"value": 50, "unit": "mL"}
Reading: {"value": 4.2, "unit": "mL"}
